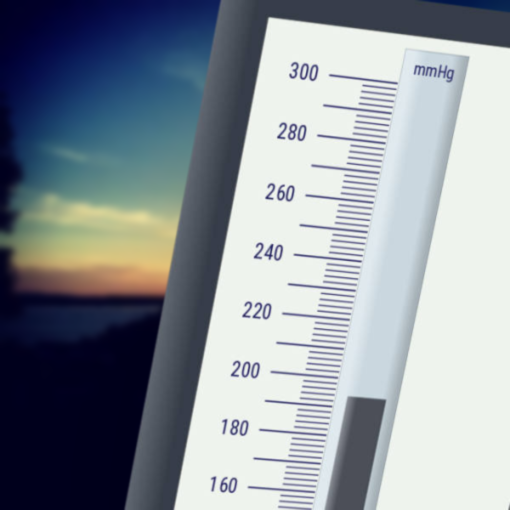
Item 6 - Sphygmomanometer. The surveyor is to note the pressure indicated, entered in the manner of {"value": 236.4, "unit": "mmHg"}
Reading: {"value": 194, "unit": "mmHg"}
